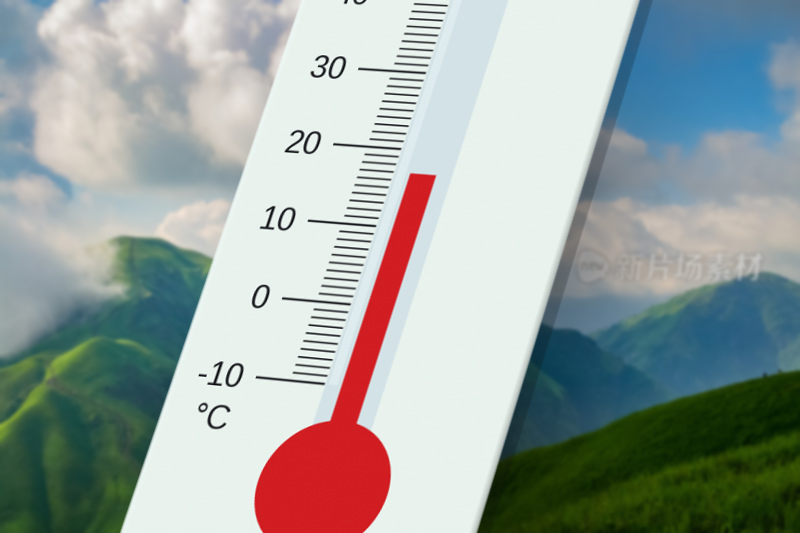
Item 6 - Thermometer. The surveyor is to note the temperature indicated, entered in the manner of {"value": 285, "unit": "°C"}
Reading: {"value": 17, "unit": "°C"}
